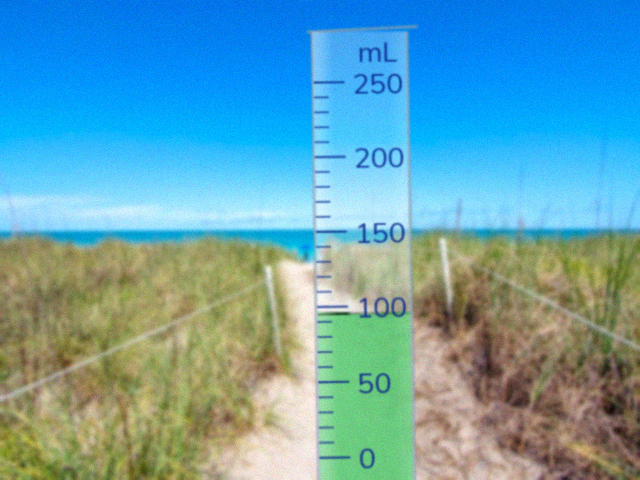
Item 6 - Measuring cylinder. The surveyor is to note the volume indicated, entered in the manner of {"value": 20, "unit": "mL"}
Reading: {"value": 95, "unit": "mL"}
